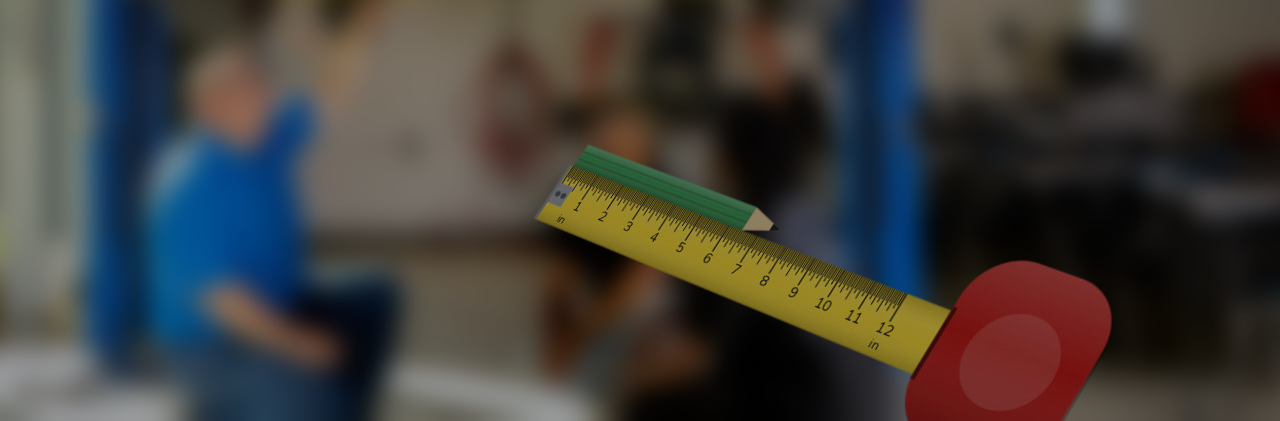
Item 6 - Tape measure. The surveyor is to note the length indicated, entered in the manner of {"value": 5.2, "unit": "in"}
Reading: {"value": 7.5, "unit": "in"}
